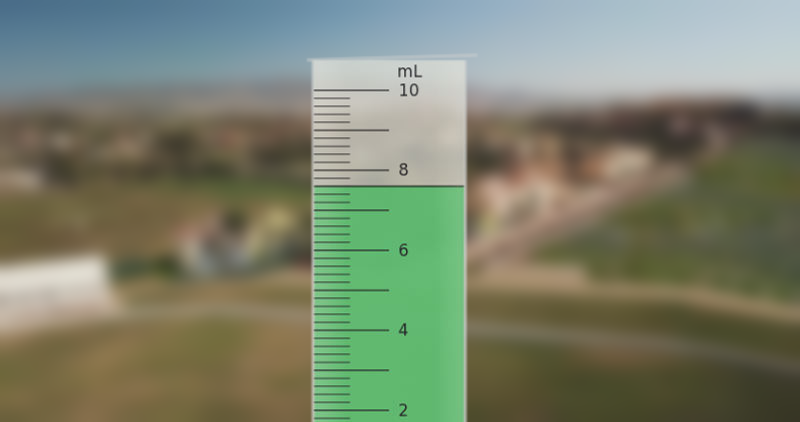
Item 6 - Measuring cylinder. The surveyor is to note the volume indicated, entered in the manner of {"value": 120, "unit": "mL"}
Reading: {"value": 7.6, "unit": "mL"}
